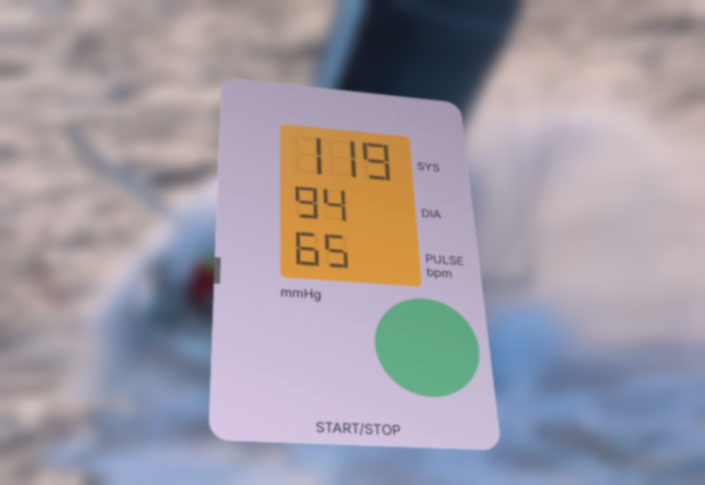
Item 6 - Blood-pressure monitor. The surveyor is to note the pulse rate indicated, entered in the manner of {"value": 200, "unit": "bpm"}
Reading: {"value": 65, "unit": "bpm"}
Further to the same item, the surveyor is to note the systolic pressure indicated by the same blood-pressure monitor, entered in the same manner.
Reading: {"value": 119, "unit": "mmHg"}
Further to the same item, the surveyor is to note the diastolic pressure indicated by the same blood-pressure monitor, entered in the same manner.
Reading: {"value": 94, "unit": "mmHg"}
